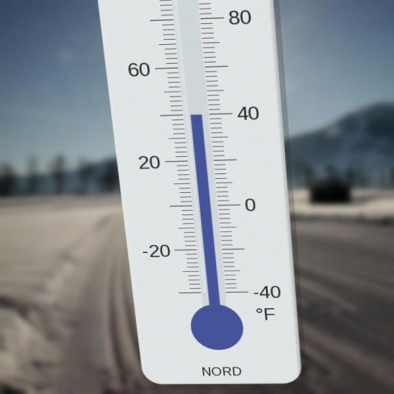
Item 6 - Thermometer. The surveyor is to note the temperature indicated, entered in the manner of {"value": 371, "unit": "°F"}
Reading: {"value": 40, "unit": "°F"}
